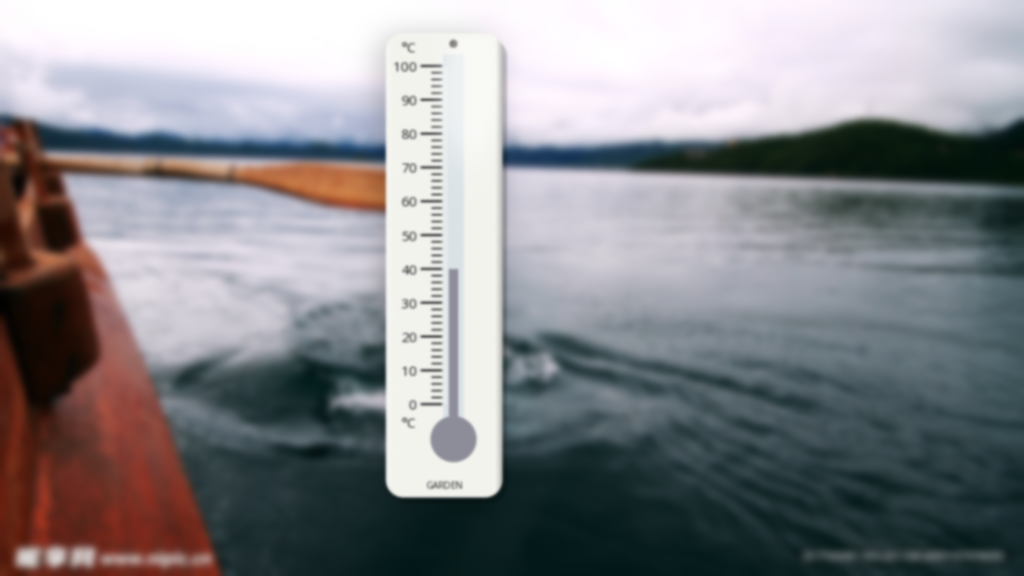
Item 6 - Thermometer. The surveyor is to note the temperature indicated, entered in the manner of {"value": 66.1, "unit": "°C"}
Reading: {"value": 40, "unit": "°C"}
